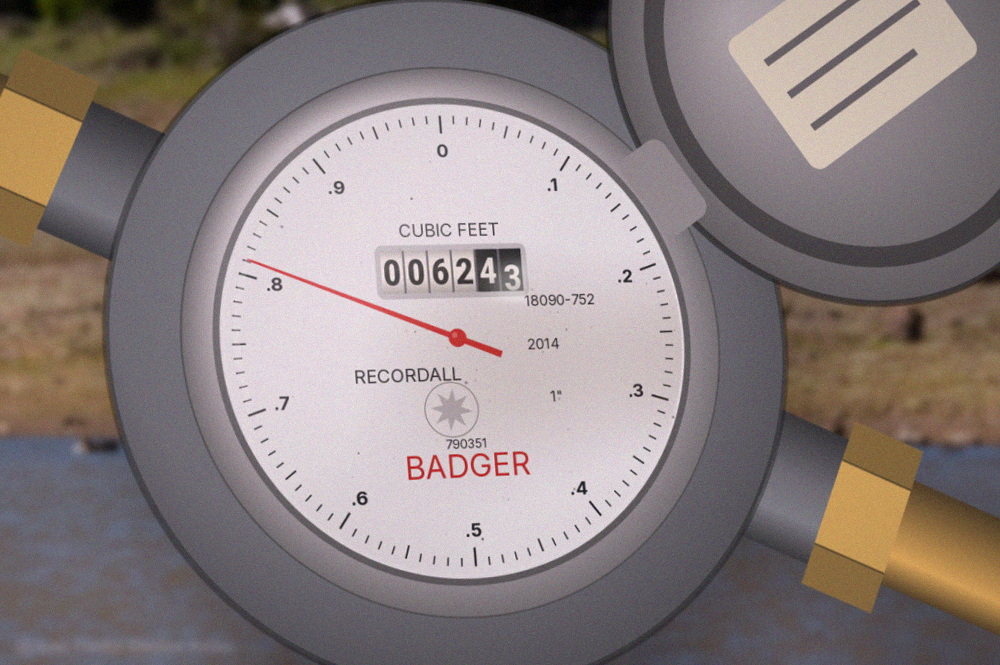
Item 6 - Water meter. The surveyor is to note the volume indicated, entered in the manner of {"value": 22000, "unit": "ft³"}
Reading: {"value": 6242.81, "unit": "ft³"}
